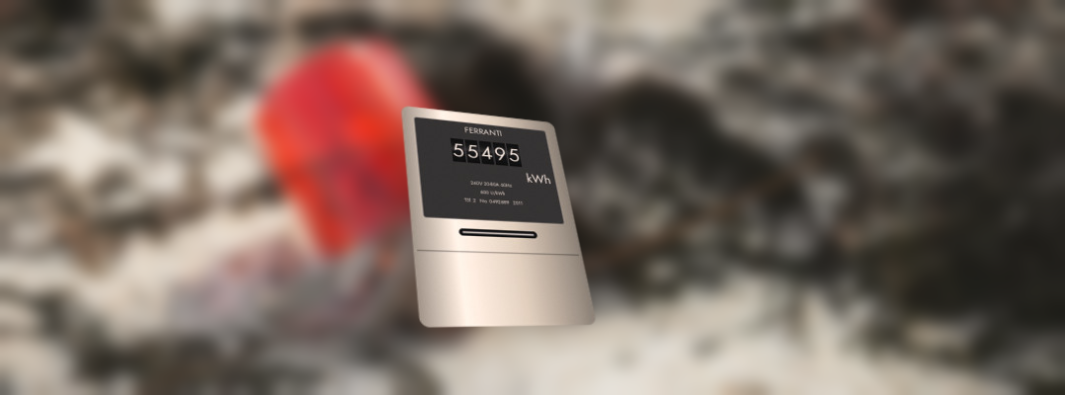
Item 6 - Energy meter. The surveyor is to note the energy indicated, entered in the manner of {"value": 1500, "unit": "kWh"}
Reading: {"value": 55495, "unit": "kWh"}
